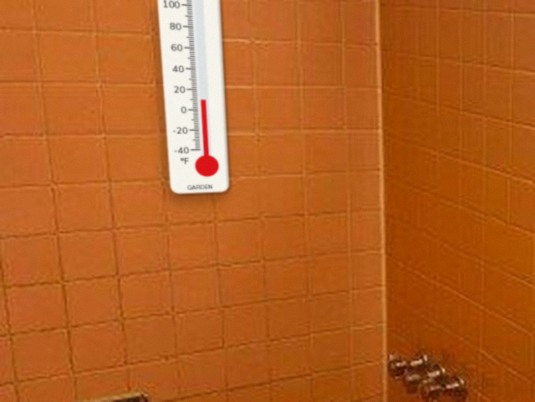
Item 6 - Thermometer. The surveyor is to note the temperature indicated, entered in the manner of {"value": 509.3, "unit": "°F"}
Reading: {"value": 10, "unit": "°F"}
